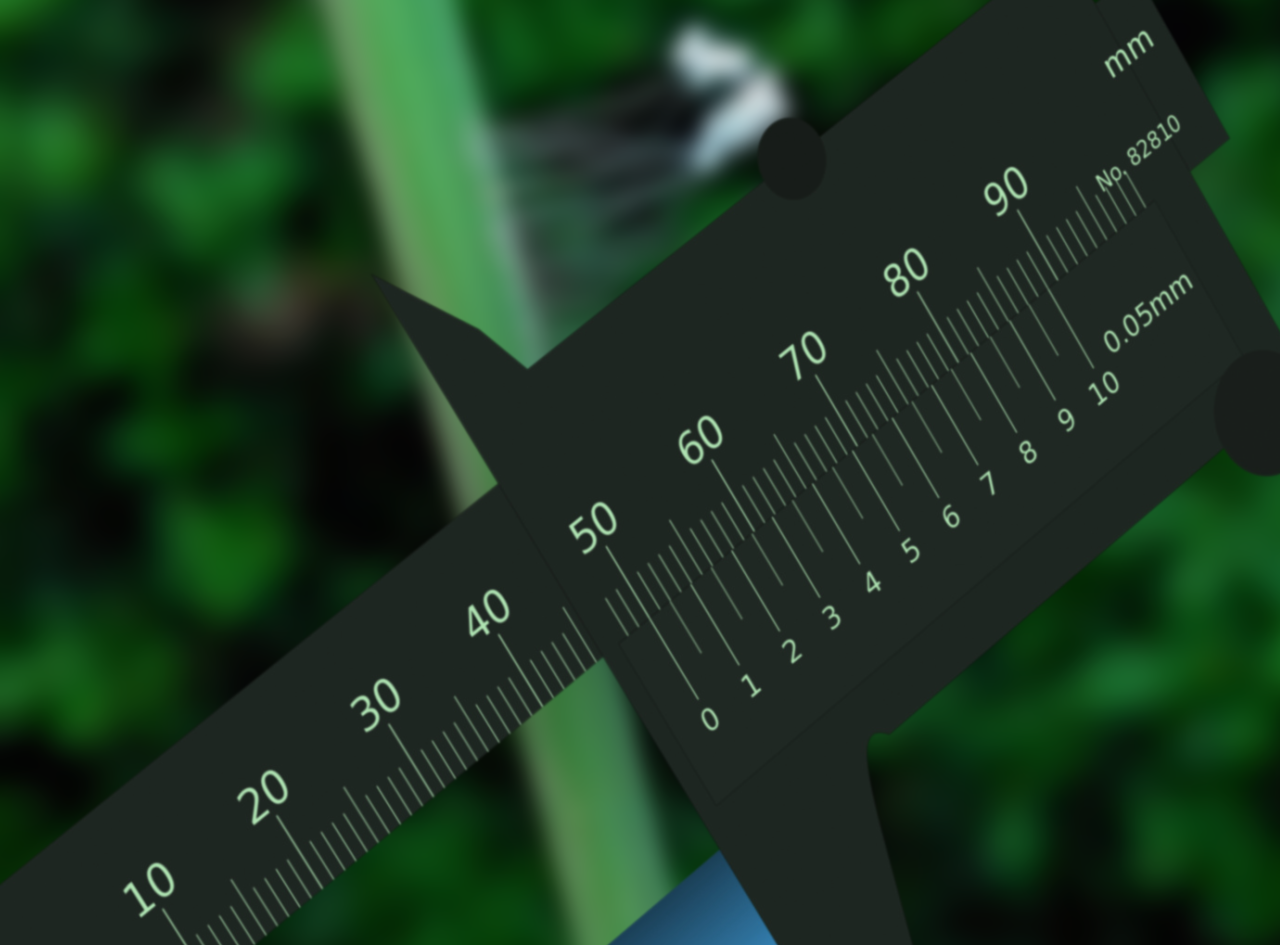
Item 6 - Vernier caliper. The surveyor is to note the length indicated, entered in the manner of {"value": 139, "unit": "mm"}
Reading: {"value": 50.0, "unit": "mm"}
